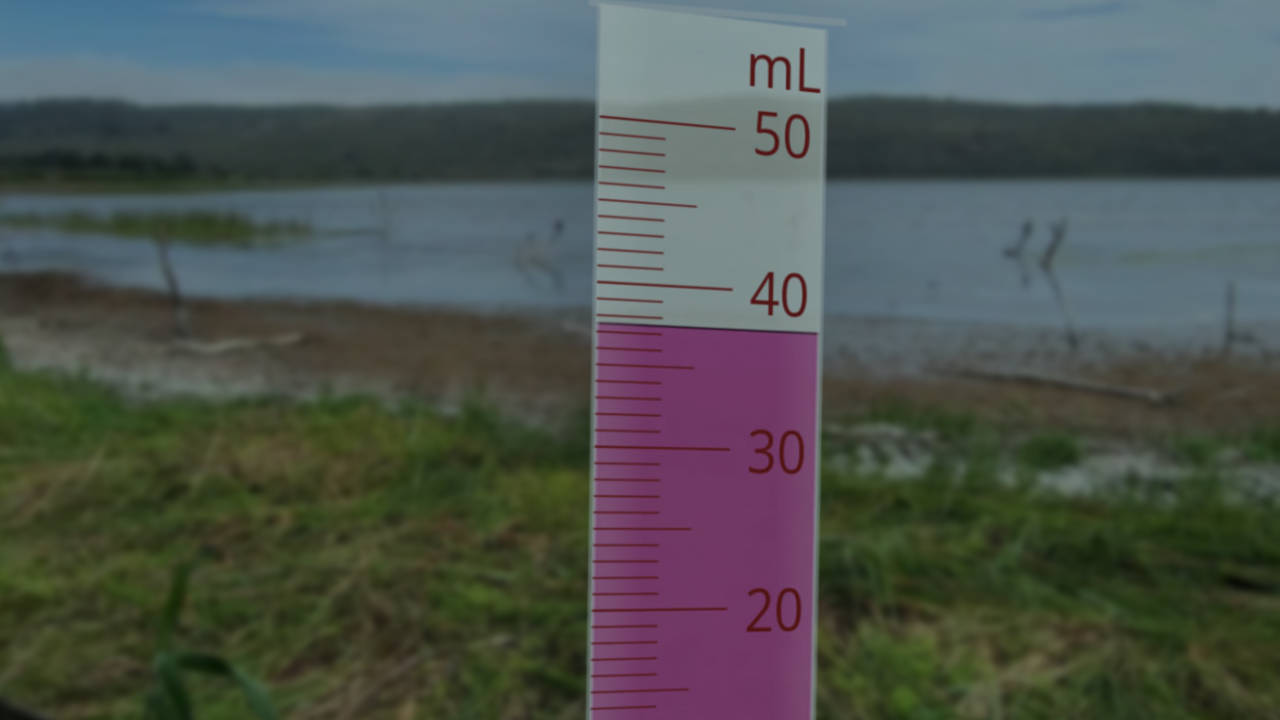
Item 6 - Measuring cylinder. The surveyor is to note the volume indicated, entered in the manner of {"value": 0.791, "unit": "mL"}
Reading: {"value": 37.5, "unit": "mL"}
